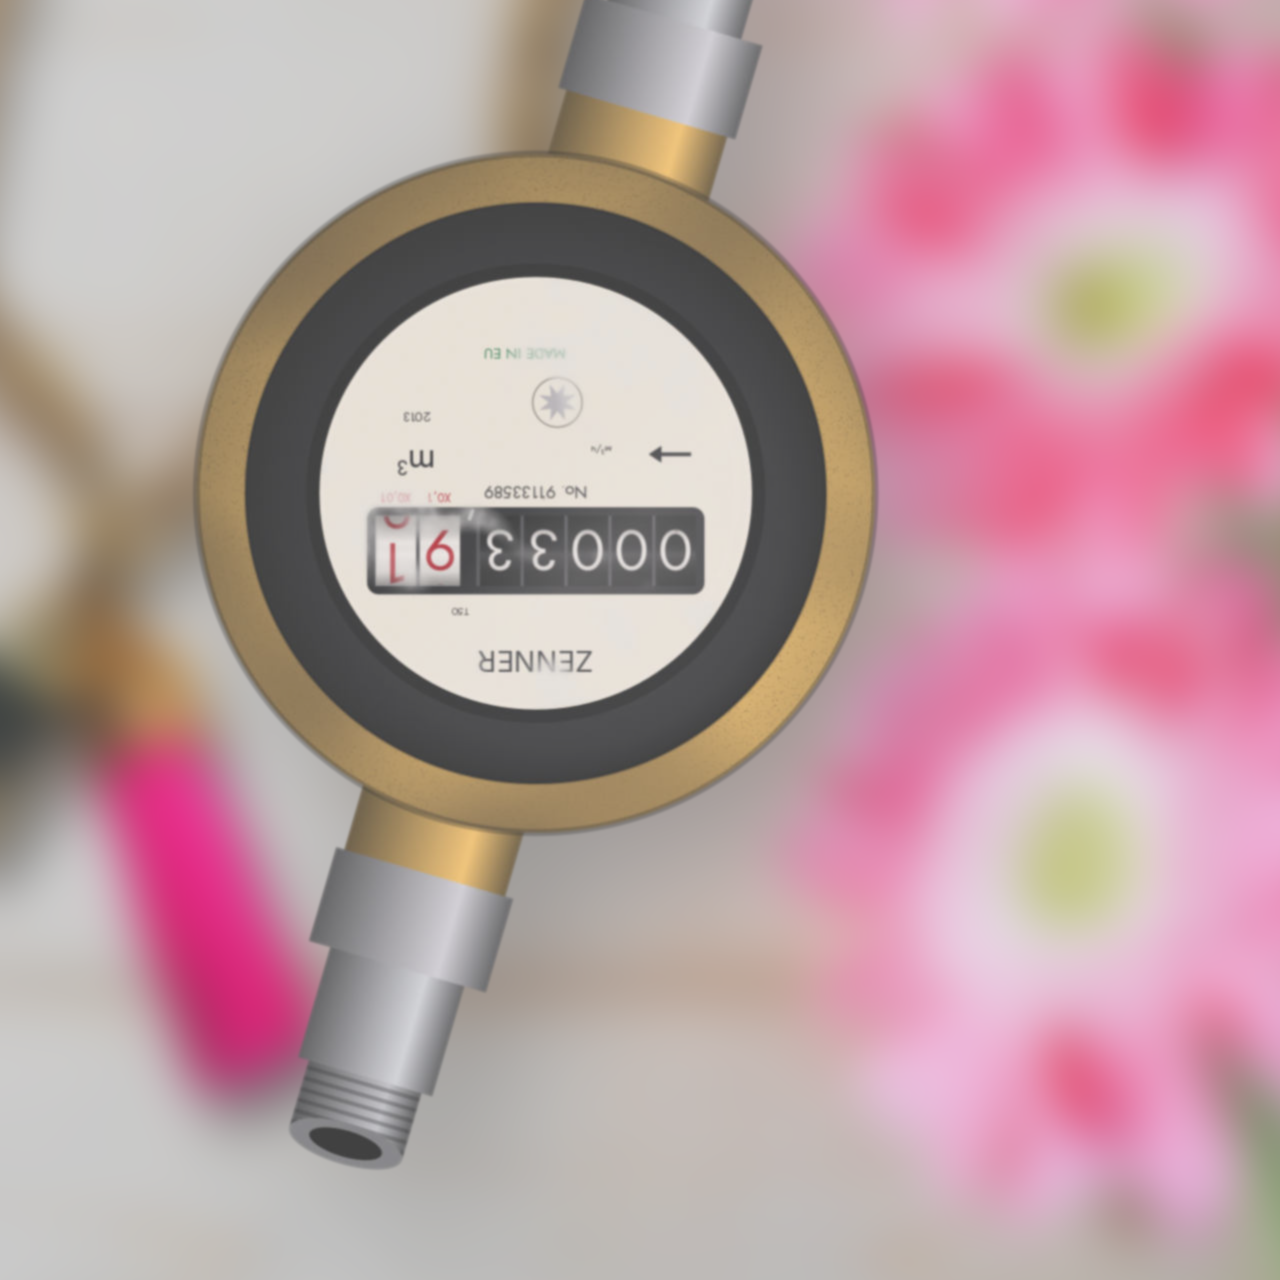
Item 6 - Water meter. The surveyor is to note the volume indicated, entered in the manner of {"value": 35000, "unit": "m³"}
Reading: {"value": 33.91, "unit": "m³"}
